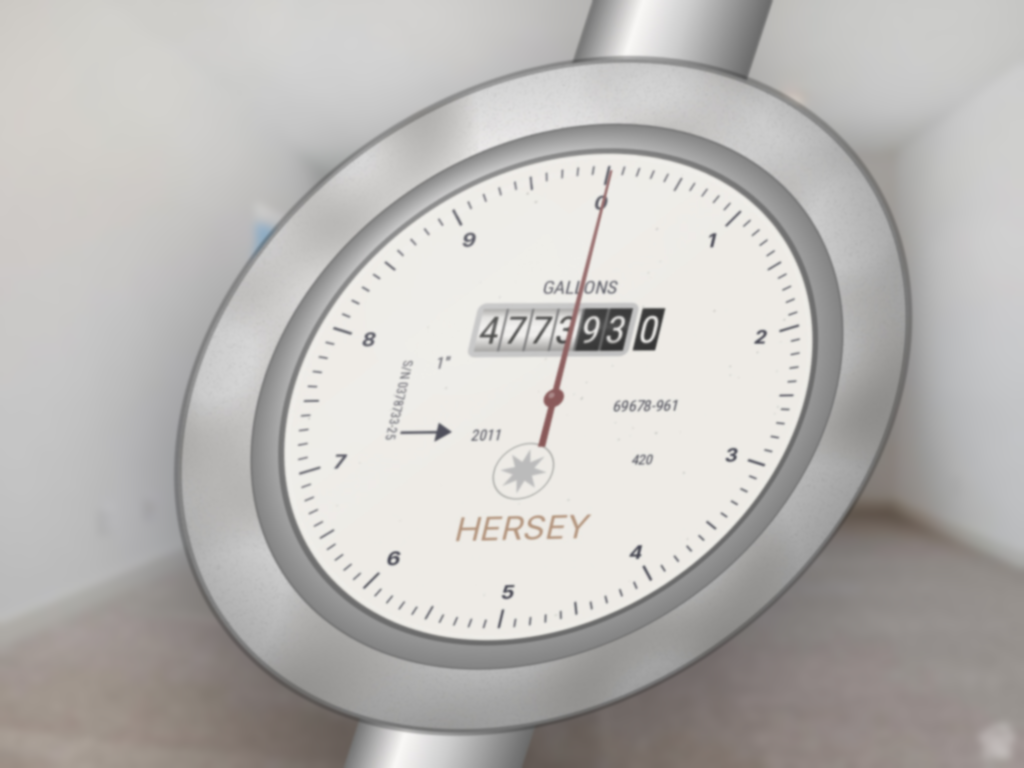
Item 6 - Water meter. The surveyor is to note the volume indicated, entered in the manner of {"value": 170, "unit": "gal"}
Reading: {"value": 4773930.0, "unit": "gal"}
